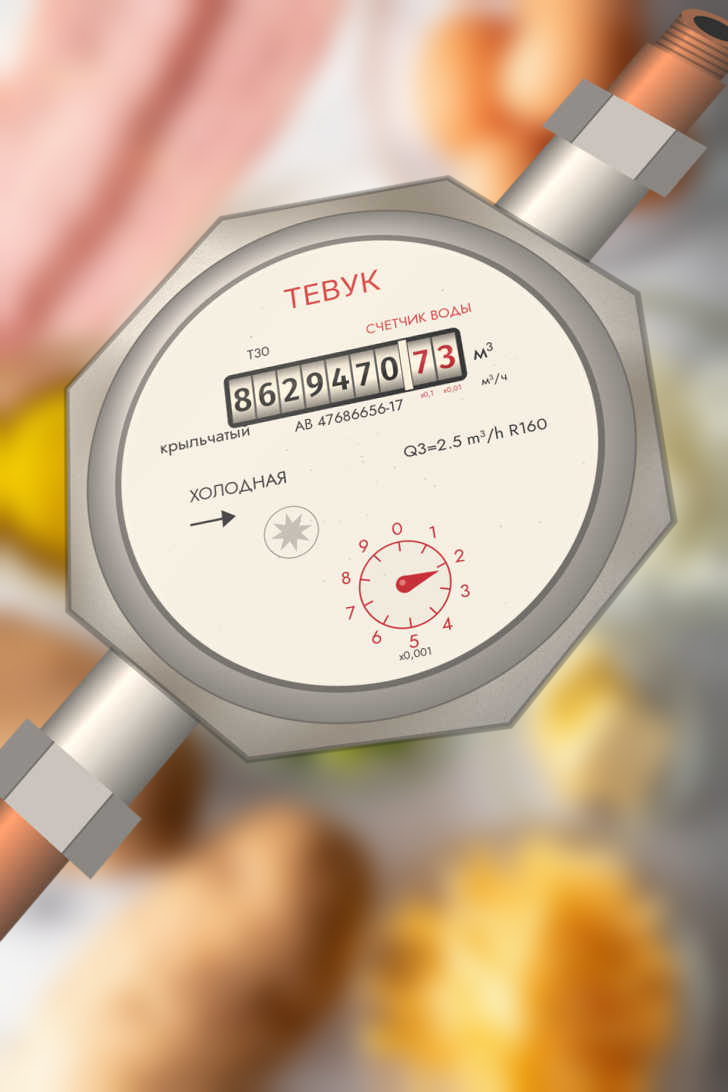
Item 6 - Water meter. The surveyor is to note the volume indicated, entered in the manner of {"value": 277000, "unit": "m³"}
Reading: {"value": 8629470.732, "unit": "m³"}
